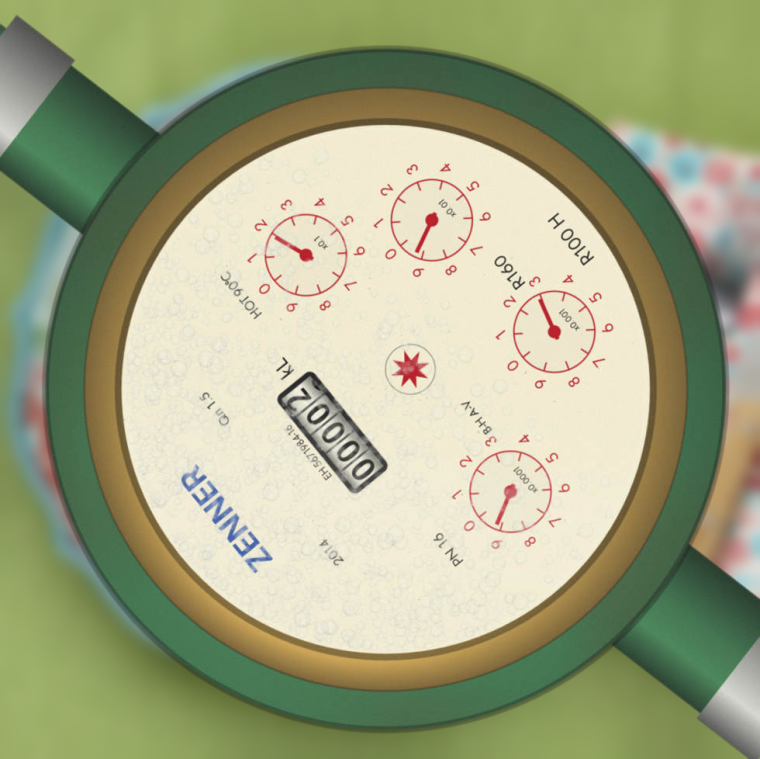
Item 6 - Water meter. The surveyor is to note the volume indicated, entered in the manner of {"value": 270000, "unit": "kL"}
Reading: {"value": 2.1929, "unit": "kL"}
